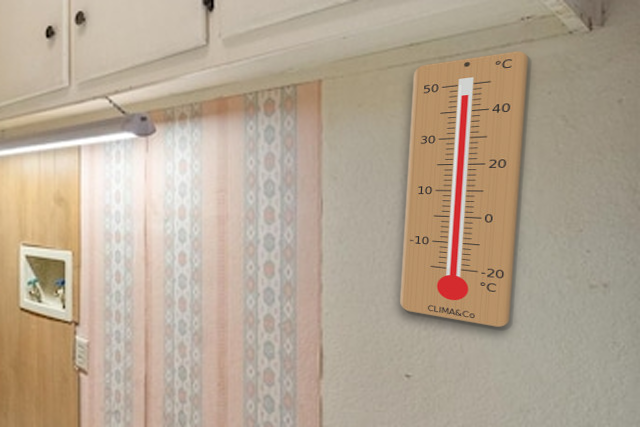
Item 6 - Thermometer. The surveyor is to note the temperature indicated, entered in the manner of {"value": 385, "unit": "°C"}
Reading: {"value": 46, "unit": "°C"}
